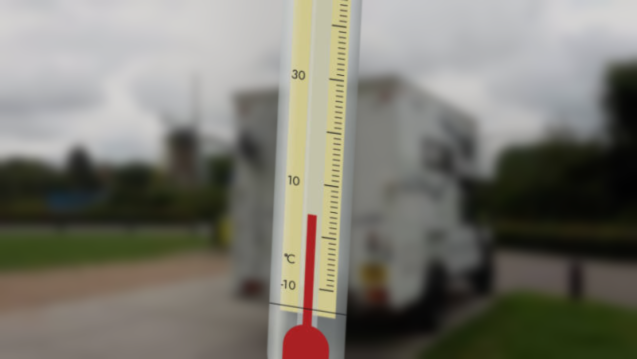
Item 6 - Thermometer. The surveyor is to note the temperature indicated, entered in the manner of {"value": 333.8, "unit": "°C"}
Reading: {"value": 4, "unit": "°C"}
